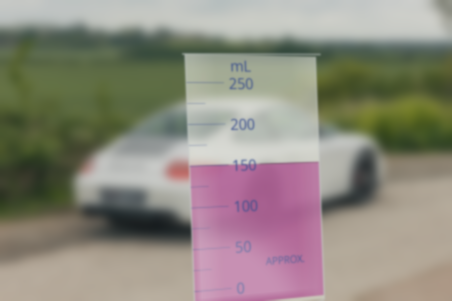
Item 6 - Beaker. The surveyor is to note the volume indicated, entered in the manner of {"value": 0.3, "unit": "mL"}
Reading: {"value": 150, "unit": "mL"}
